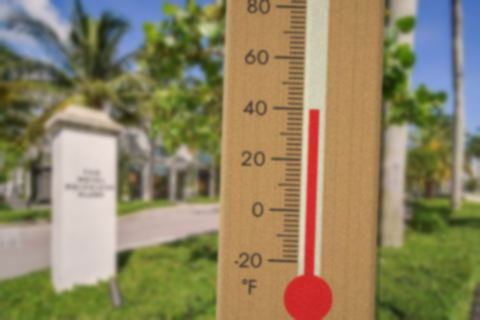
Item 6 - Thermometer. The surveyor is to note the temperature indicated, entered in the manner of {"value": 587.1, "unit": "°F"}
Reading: {"value": 40, "unit": "°F"}
